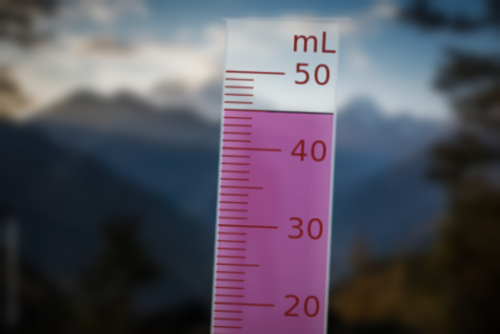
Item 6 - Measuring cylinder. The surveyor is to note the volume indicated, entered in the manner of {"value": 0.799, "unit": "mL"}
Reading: {"value": 45, "unit": "mL"}
